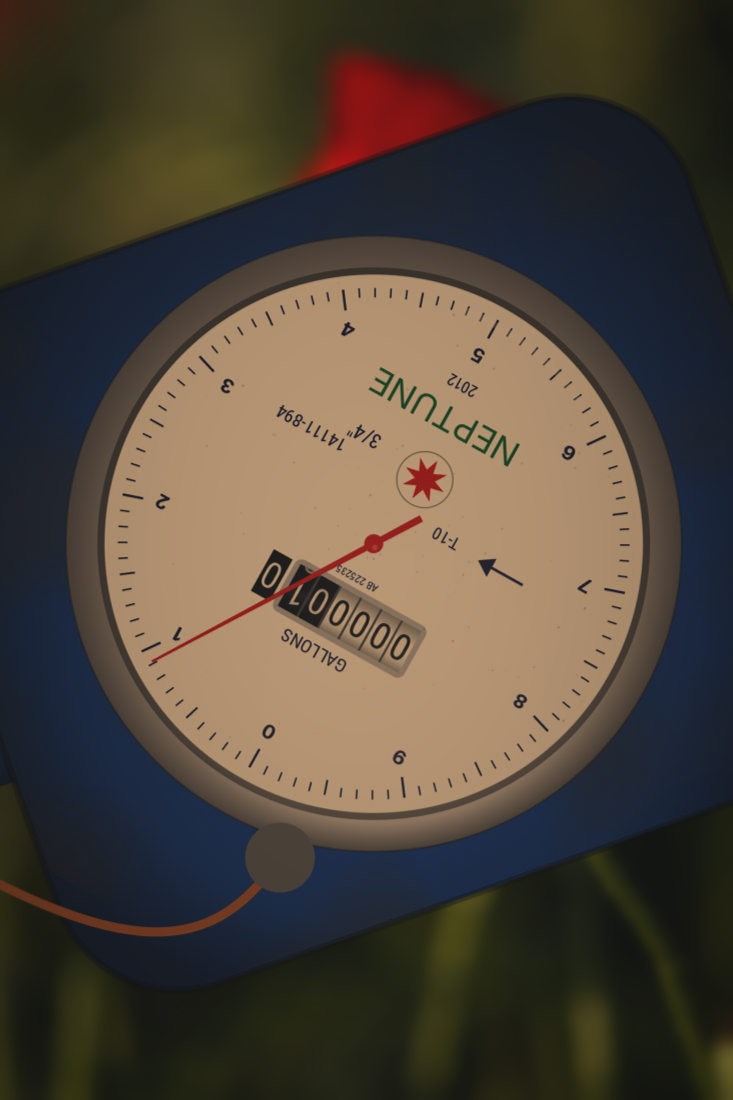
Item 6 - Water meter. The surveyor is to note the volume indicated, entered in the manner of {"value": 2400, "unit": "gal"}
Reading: {"value": 10.9, "unit": "gal"}
